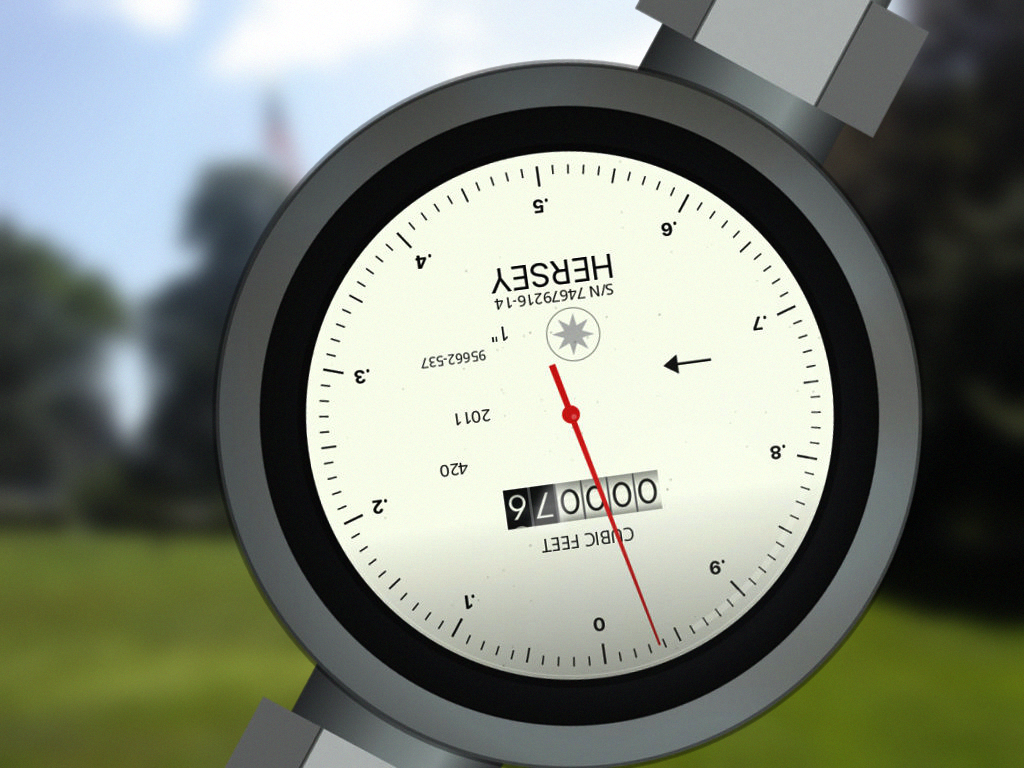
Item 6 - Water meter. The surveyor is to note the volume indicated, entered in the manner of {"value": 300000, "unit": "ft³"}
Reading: {"value": 75.96, "unit": "ft³"}
